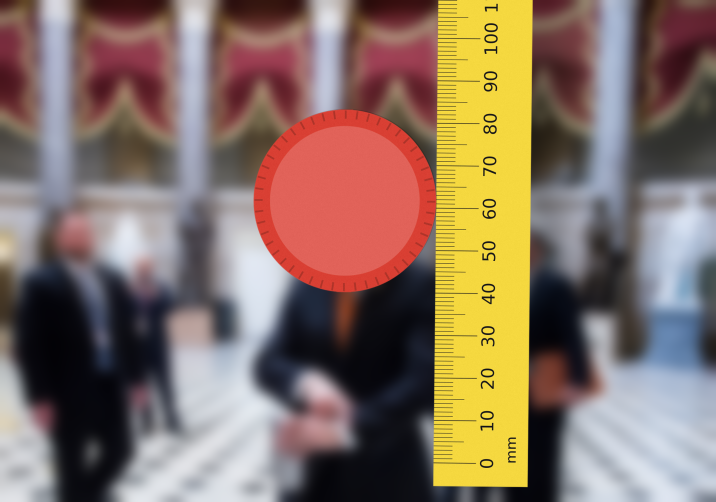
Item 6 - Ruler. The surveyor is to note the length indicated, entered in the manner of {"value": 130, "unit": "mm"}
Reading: {"value": 43, "unit": "mm"}
